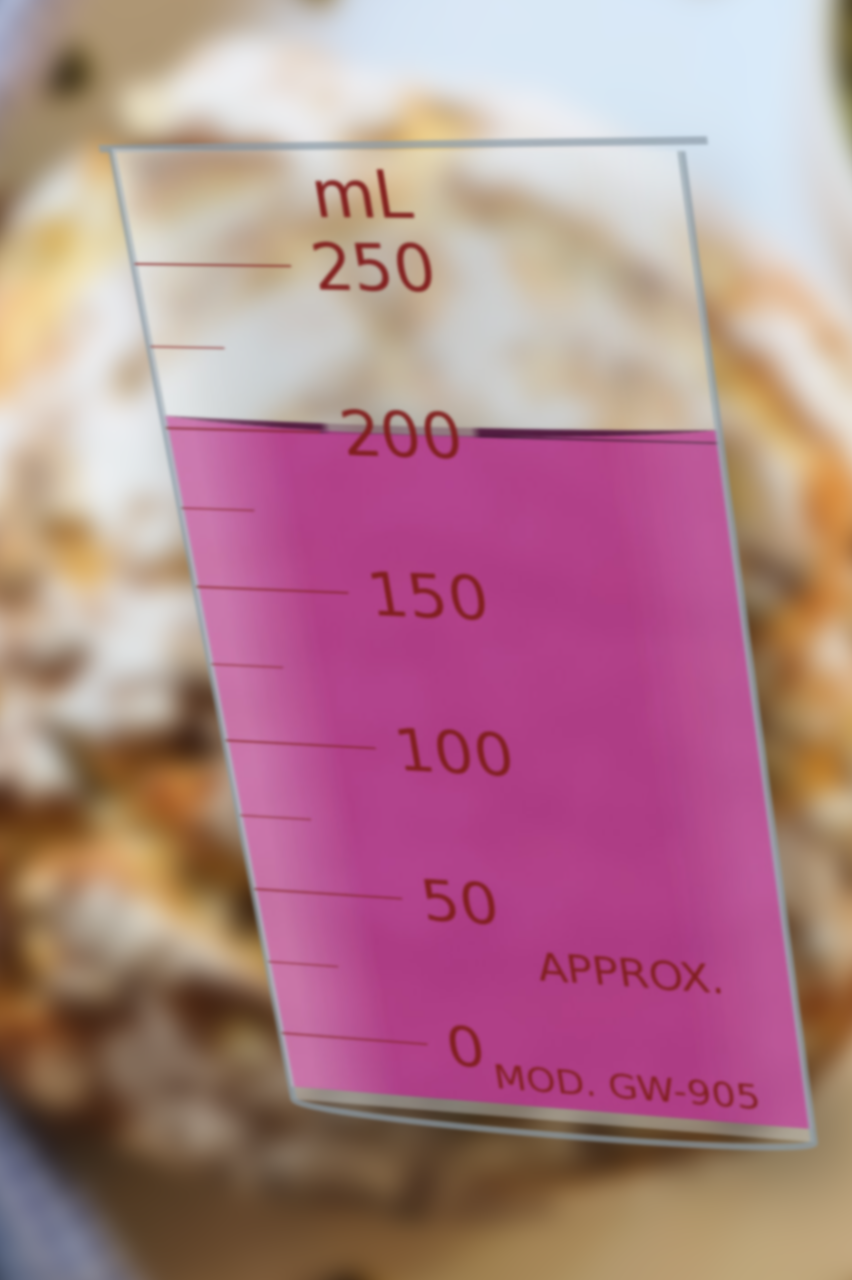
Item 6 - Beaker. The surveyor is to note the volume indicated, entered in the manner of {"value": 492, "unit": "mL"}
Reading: {"value": 200, "unit": "mL"}
